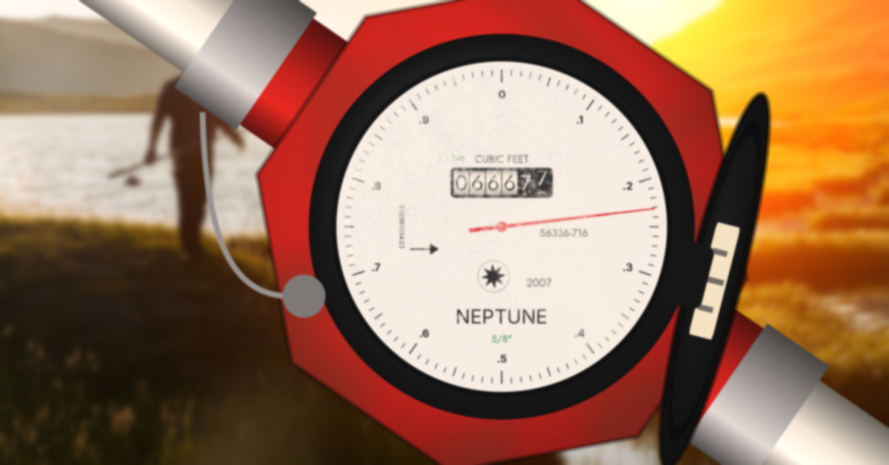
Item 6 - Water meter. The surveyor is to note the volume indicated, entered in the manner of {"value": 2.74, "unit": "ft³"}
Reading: {"value": 66677.23, "unit": "ft³"}
